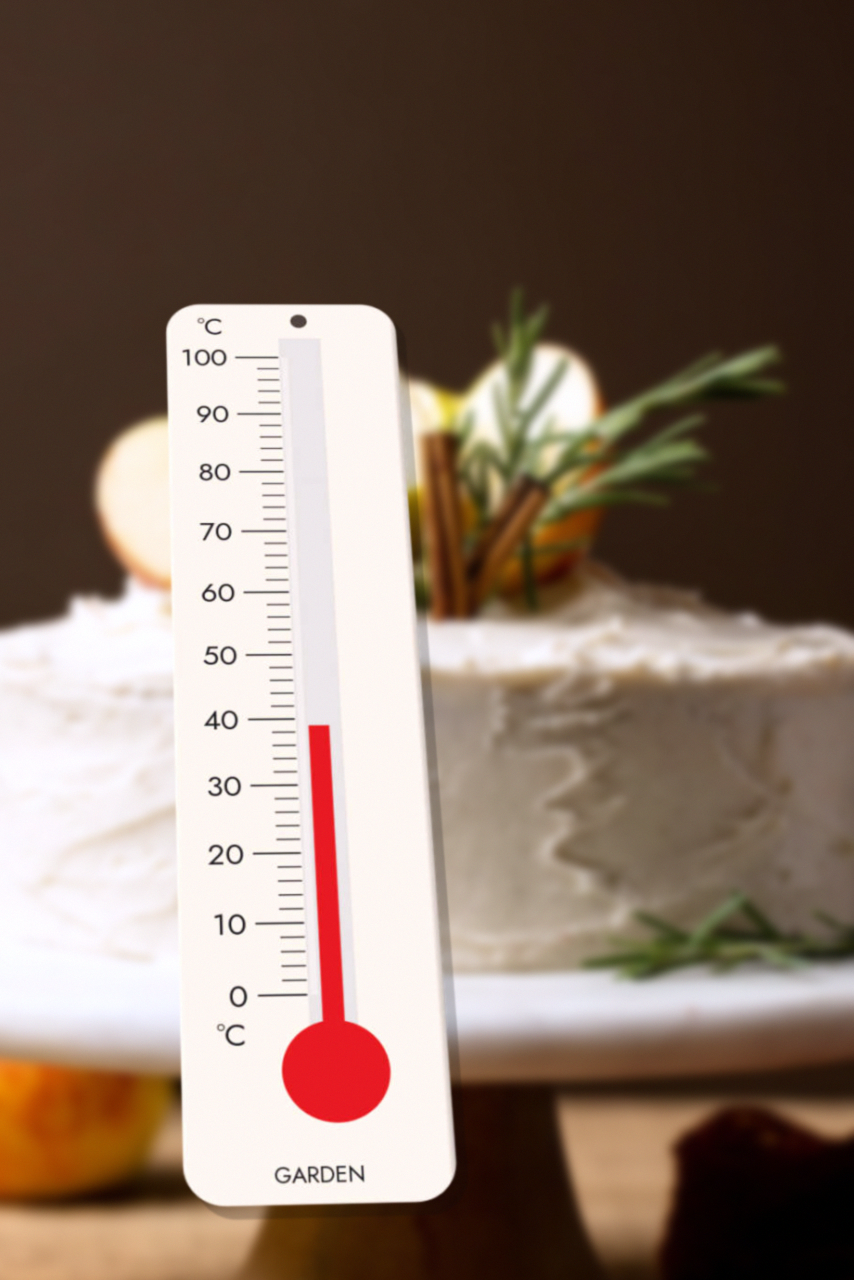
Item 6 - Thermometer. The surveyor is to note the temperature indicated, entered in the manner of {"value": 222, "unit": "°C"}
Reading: {"value": 39, "unit": "°C"}
